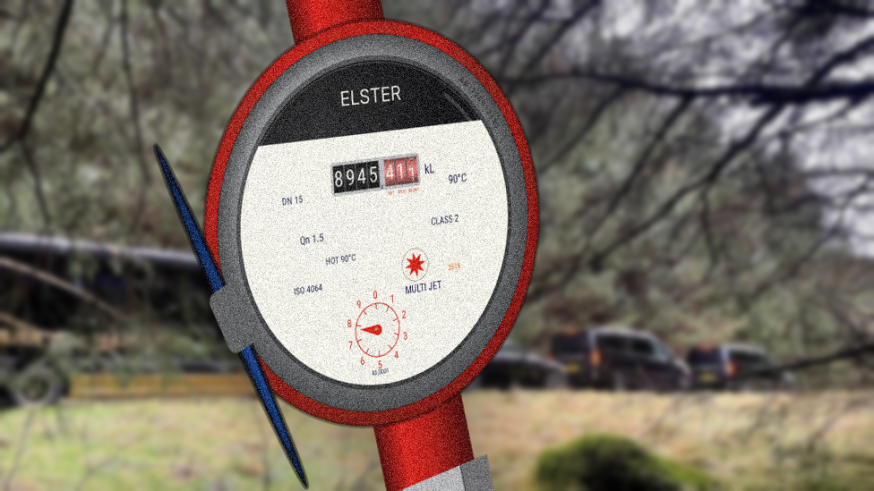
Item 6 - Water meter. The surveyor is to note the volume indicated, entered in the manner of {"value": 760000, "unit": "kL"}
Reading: {"value": 8945.4107, "unit": "kL"}
